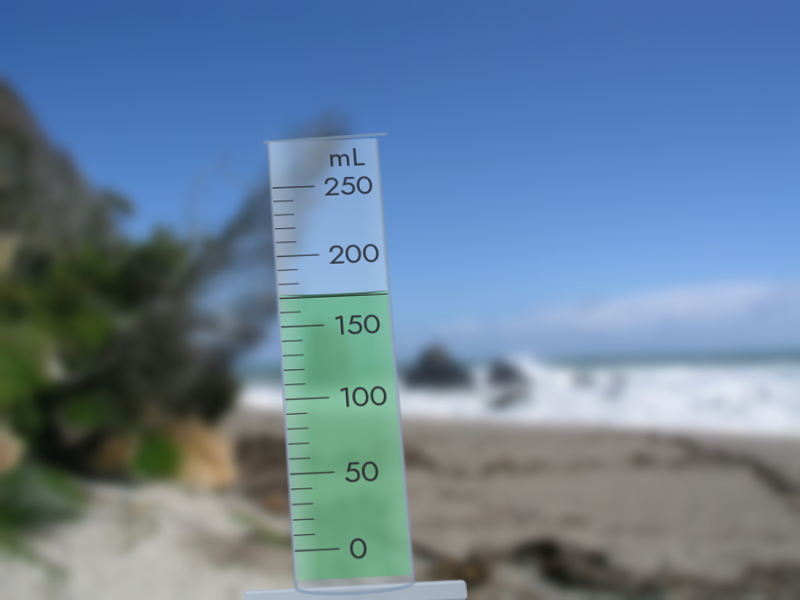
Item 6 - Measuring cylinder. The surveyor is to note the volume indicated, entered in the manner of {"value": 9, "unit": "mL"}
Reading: {"value": 170, "unit": "mL"}
